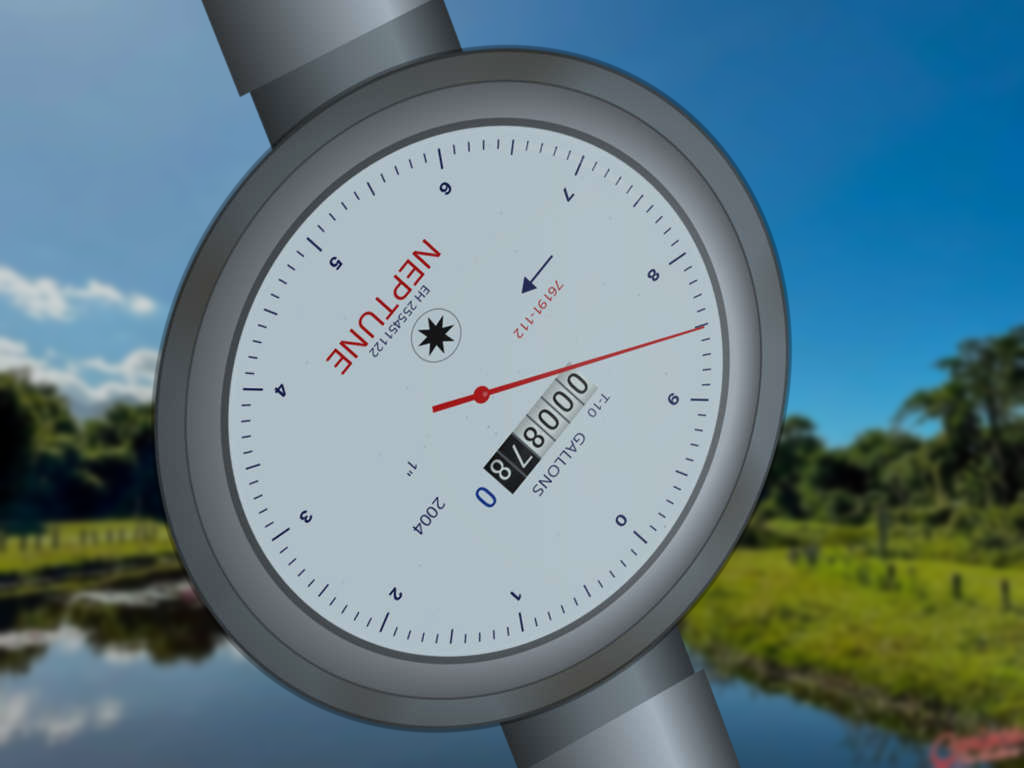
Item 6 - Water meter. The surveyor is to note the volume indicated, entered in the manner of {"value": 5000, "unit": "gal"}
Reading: {"value": 8778.5, "unit": "gal"}
